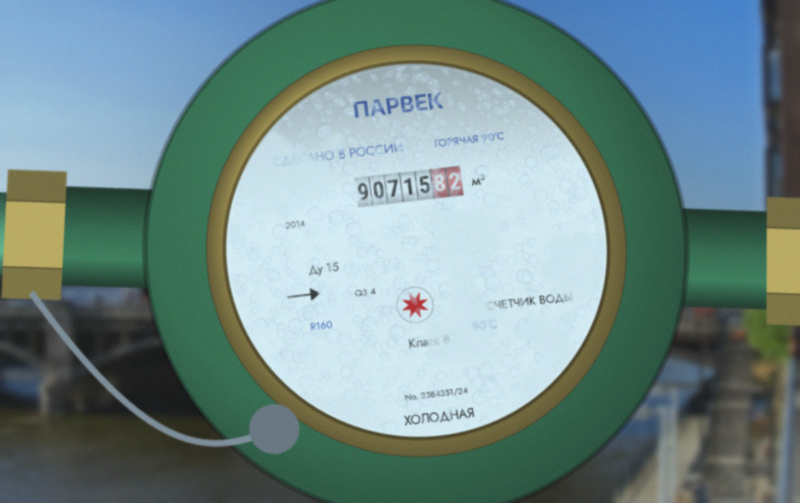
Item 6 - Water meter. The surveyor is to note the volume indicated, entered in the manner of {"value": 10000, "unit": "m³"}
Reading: {"value": 90715.82, "unit": "m³"}
